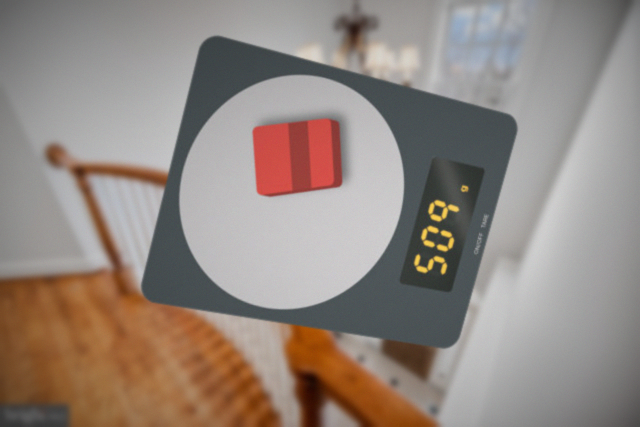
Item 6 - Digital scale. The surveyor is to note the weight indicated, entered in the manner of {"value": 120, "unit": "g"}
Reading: {"value": 509, "unit": "g"}
